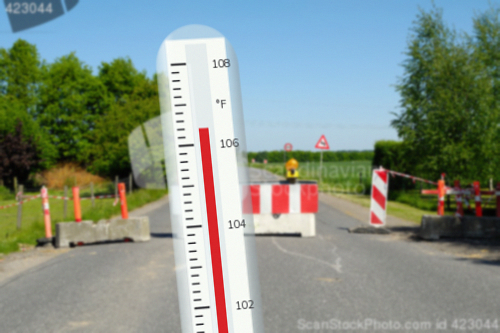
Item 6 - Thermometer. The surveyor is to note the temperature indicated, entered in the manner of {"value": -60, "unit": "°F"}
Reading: {"value": 106.4, "unit": "°F"}
